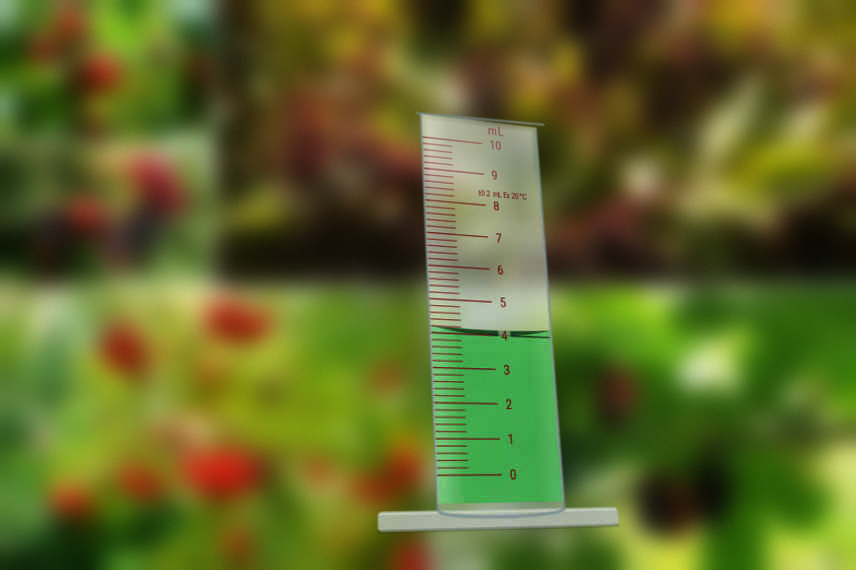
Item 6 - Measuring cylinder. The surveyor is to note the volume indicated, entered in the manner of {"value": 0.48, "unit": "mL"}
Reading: {"value": 4, "unit": "mL"}
